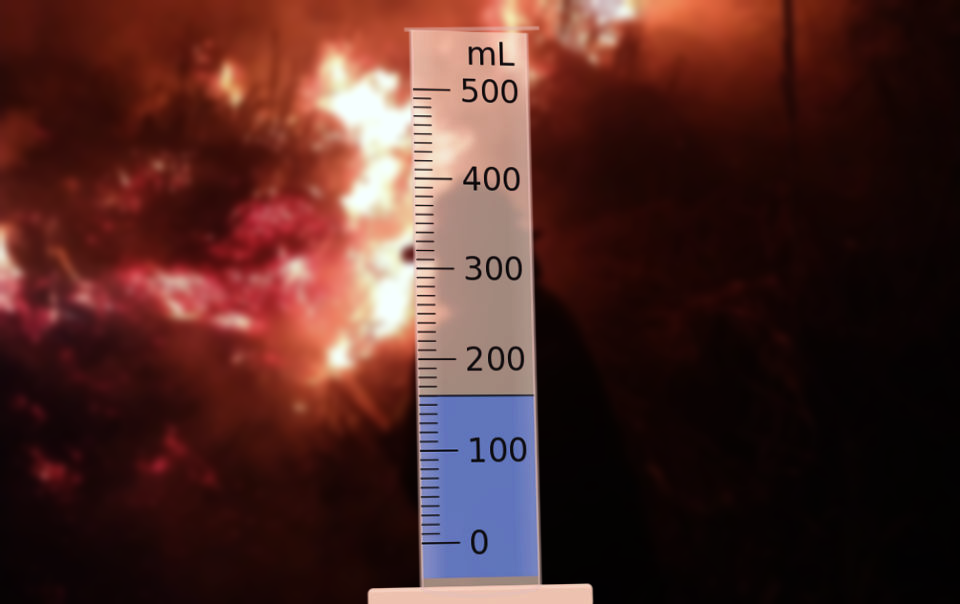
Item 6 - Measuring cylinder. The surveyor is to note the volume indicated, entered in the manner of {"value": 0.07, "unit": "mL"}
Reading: {"value": 160, "unit": "mL"}
